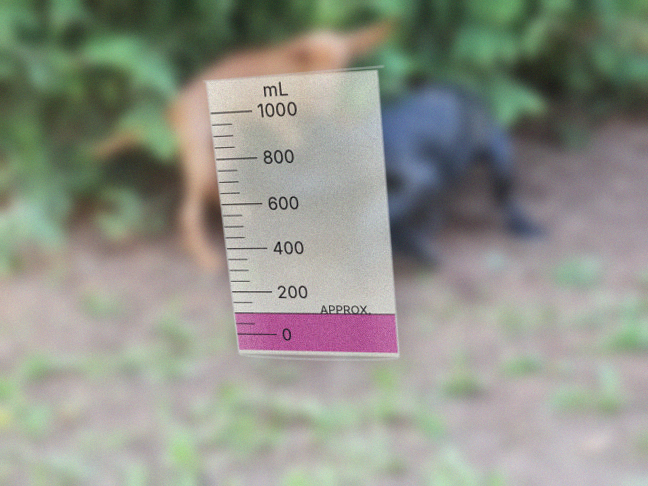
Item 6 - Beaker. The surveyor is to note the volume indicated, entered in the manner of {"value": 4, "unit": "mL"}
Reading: {"value": 100, "unit": "mL"}
